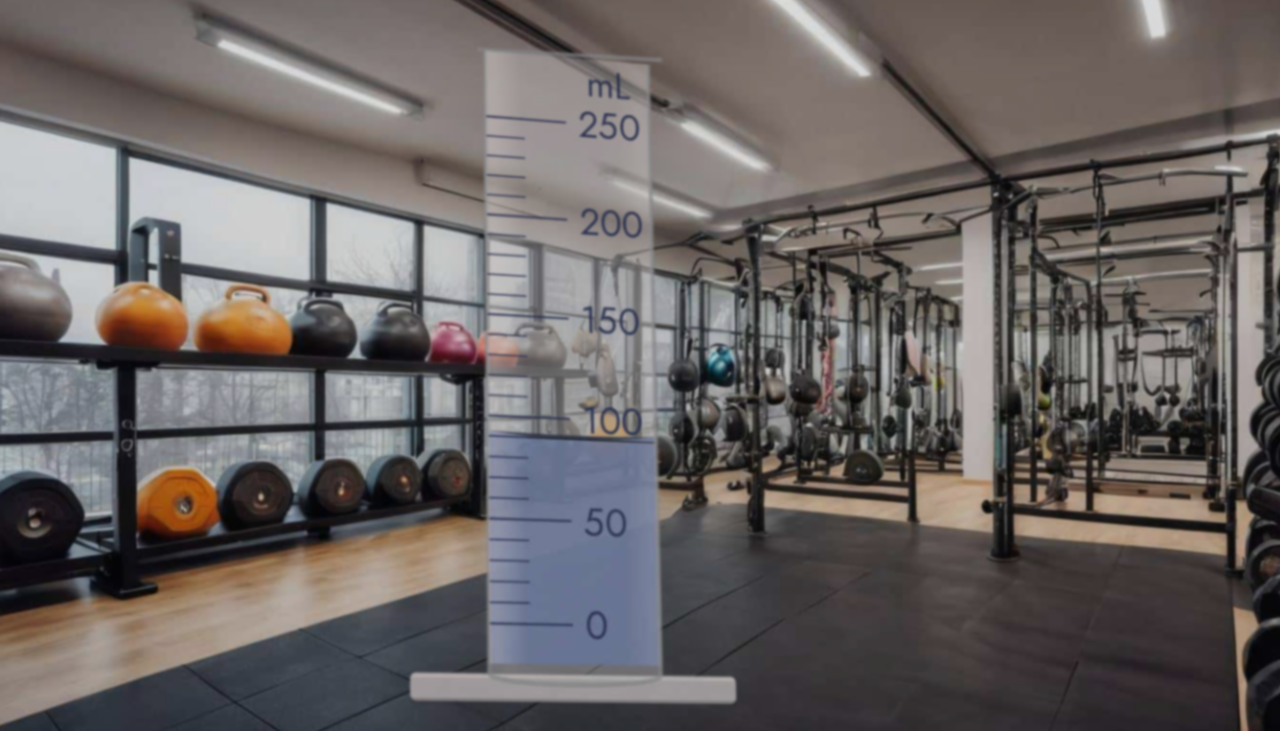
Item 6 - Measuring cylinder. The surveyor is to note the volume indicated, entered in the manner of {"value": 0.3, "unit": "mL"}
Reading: {"value": 90, "unit": "mL"}
